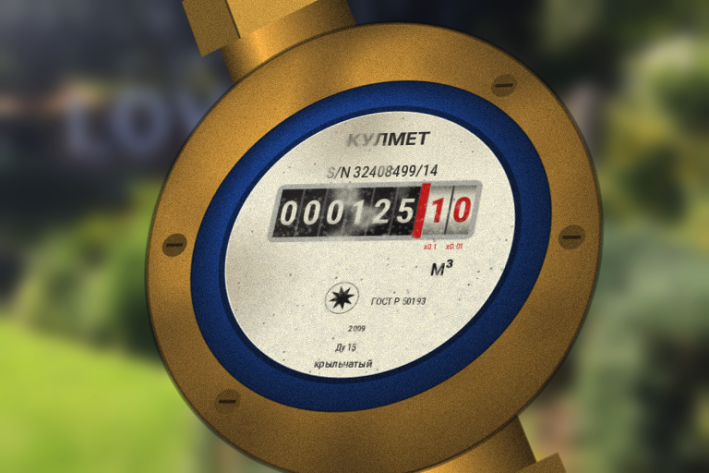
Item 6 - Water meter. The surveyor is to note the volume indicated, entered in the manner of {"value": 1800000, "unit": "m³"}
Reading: {"value": 125.10, "unit": "m³"}
